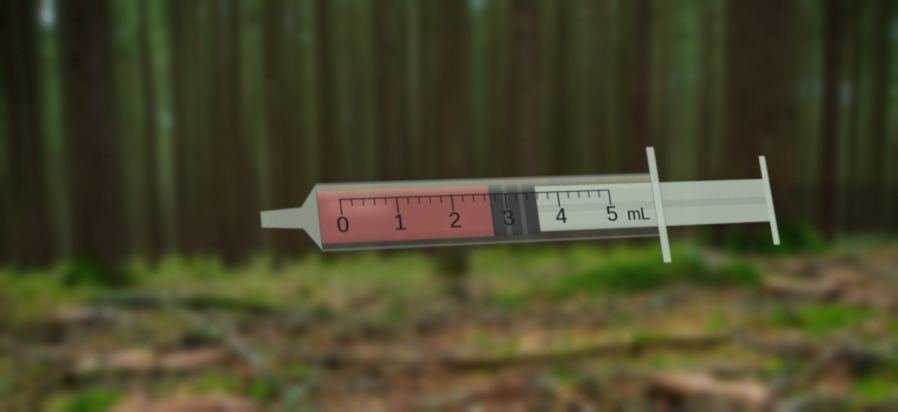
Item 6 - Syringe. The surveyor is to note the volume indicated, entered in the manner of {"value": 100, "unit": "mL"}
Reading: {"value": 2.7, "unit": "mL"}
